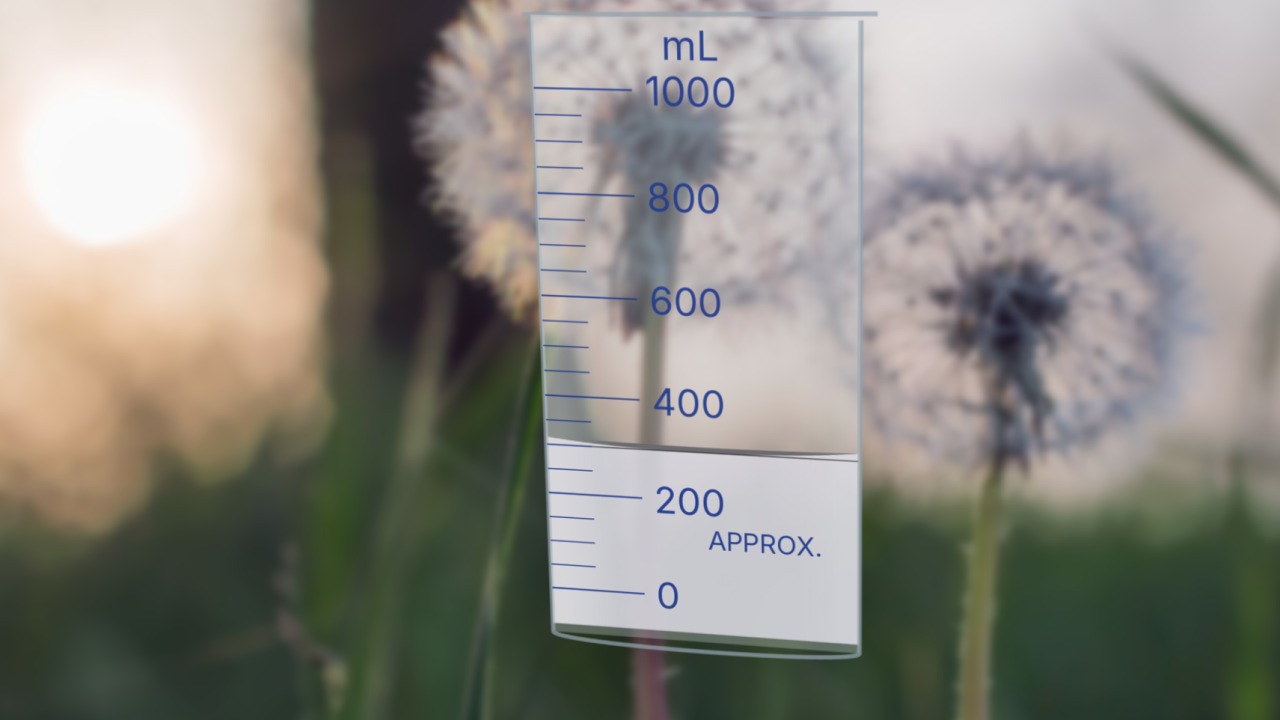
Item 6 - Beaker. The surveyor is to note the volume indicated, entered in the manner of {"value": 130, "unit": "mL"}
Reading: {"value": 300, "unit": "mL"}
